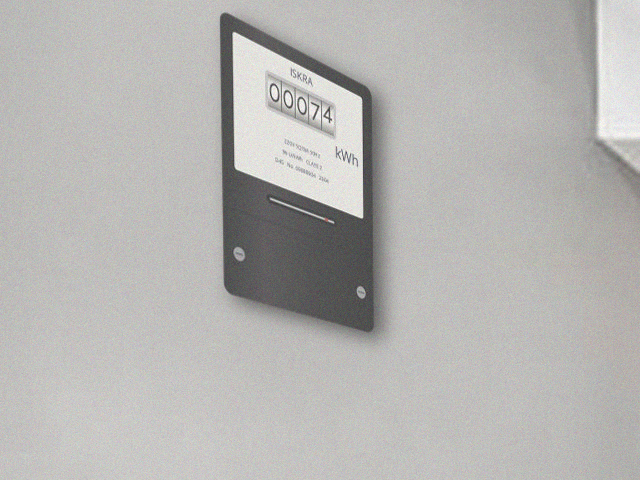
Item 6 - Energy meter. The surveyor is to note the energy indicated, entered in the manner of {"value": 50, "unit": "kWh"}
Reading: {"value": 74, "unit": "kWh"}
